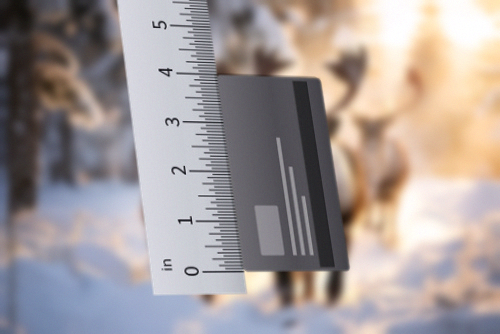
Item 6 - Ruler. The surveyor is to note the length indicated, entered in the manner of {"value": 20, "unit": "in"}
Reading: {"value": 4, "unit": "in"}
